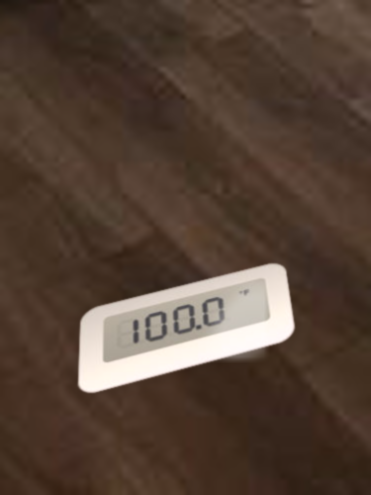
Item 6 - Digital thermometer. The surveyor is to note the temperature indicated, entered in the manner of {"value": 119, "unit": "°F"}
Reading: {"value": 100.0, "unit": "°F"}
